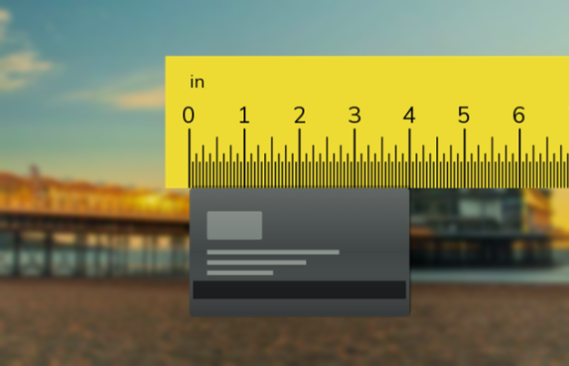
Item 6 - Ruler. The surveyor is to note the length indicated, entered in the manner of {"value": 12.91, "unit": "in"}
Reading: {"value": 4, "unit": "in"}
